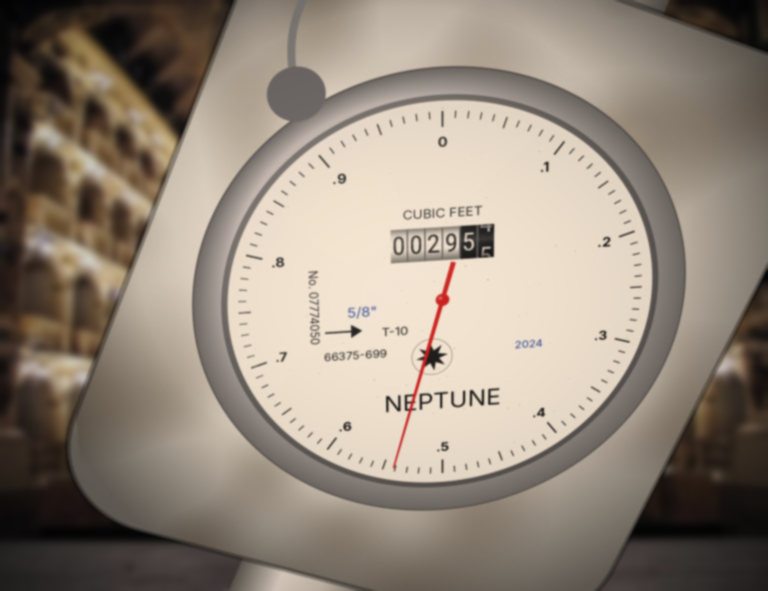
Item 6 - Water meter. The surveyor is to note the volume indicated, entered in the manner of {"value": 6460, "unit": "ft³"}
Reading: {"value": 2954.54, "unit": "ft³"}
